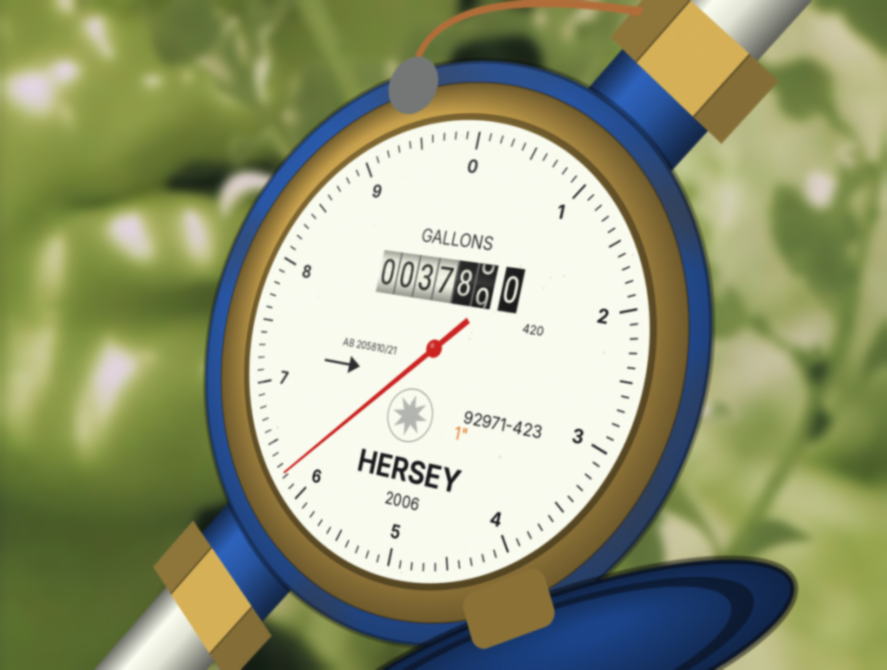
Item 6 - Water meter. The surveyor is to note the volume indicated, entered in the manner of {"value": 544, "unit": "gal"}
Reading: {"value": 37886.2, "unit": "gal"}
